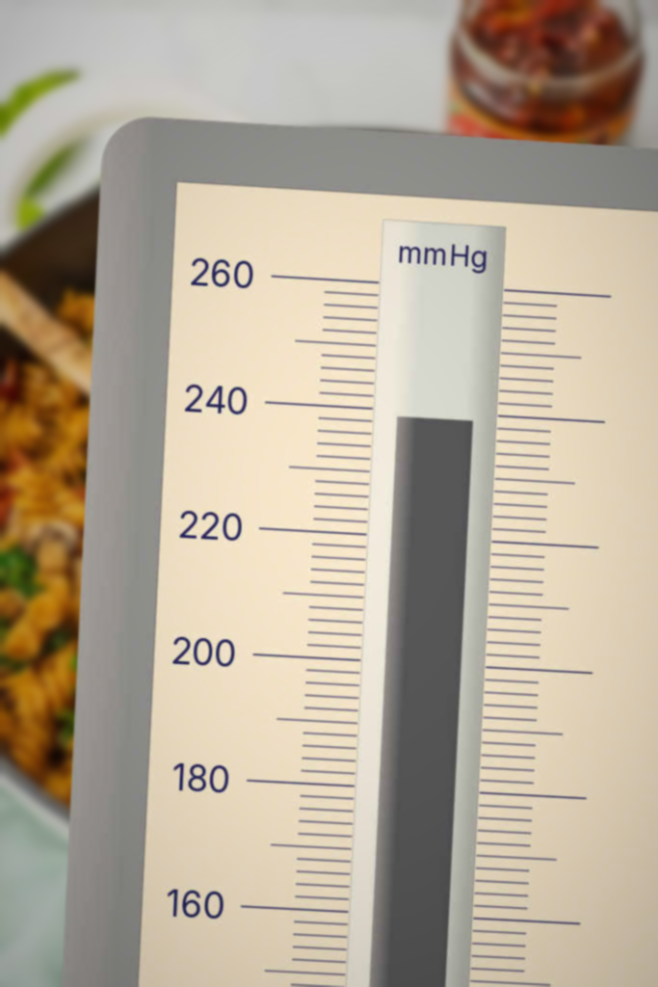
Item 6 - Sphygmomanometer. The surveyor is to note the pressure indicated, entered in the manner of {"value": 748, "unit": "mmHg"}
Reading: {"value": 239, "unit": "mmHg"}
